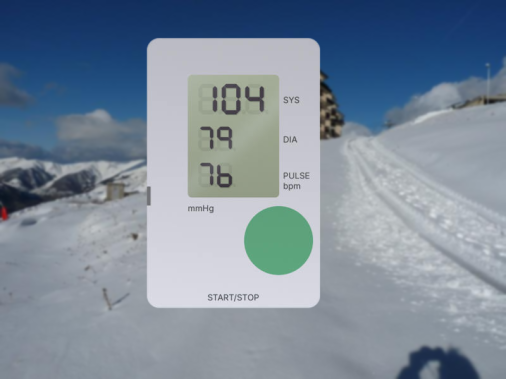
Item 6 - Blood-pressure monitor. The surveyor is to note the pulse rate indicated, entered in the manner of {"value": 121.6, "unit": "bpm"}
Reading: {"value": 76, "unit": "bpm"}
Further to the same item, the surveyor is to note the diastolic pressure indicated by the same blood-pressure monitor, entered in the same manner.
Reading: {"value": 79, "unit": "mmHg"}
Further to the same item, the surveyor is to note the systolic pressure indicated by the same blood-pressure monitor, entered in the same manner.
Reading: {"value": 104, "unit": "mmHg"}
